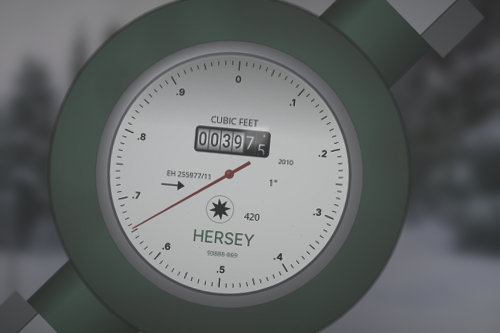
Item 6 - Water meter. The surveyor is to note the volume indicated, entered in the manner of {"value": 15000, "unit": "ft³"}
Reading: {"value": 3974.65, "unit": "ft³"}
